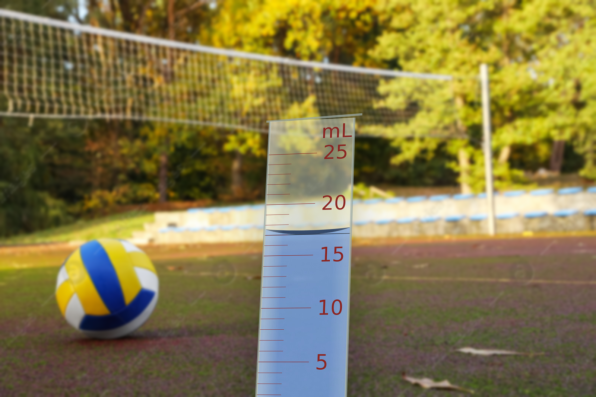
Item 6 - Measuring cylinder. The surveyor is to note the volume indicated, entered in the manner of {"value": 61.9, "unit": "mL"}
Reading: {"value": 17, "unit": "mL"}
